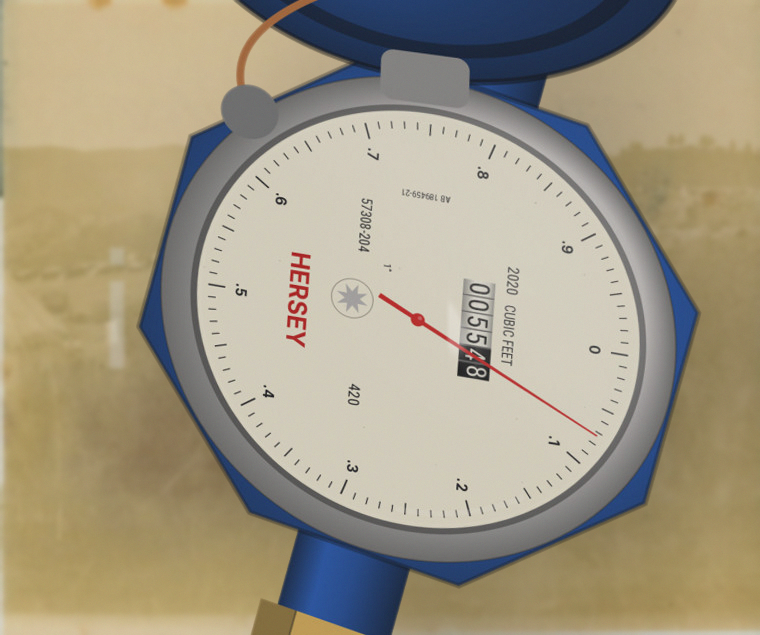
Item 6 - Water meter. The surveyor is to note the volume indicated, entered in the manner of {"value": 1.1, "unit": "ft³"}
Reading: {"value": 5548.07, "unit": "ft³"}
